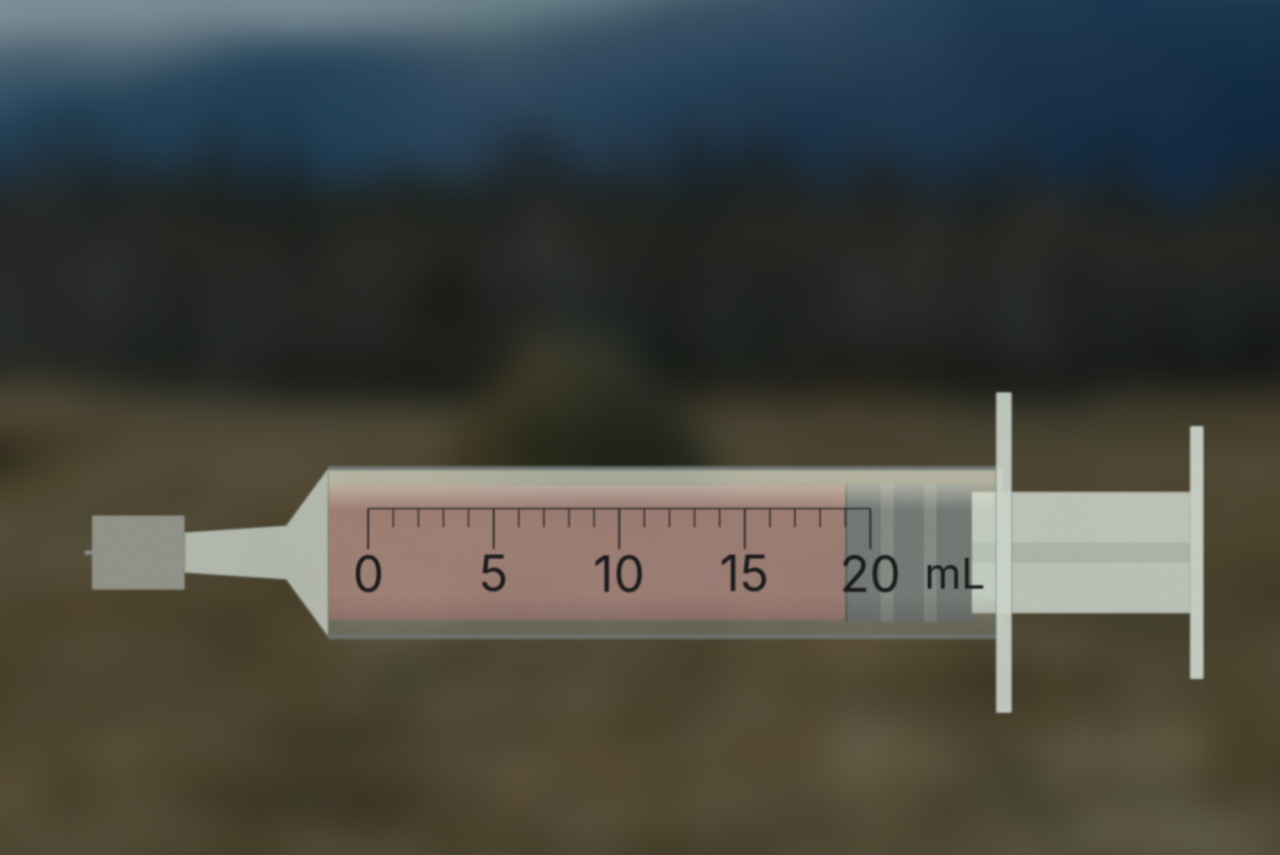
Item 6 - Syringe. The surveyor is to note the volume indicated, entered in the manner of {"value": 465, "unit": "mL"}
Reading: {"value": 19, "unit": "mL"}
